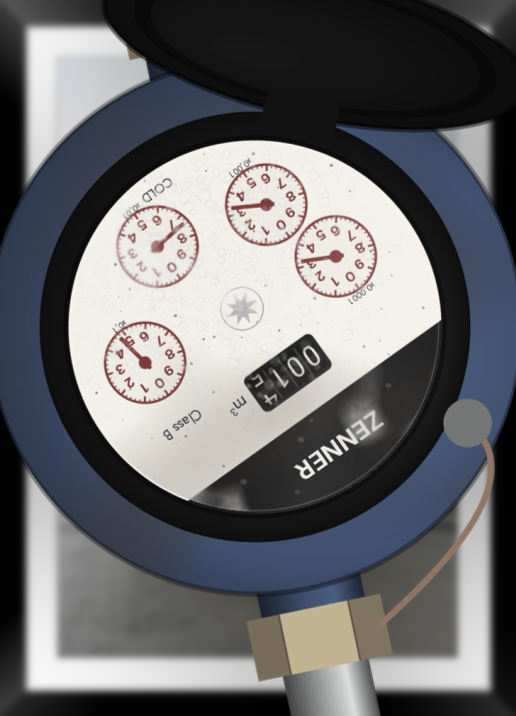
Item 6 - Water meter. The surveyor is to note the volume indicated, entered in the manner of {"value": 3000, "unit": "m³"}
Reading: {"value": 14.4733, "unit": "m³"}
